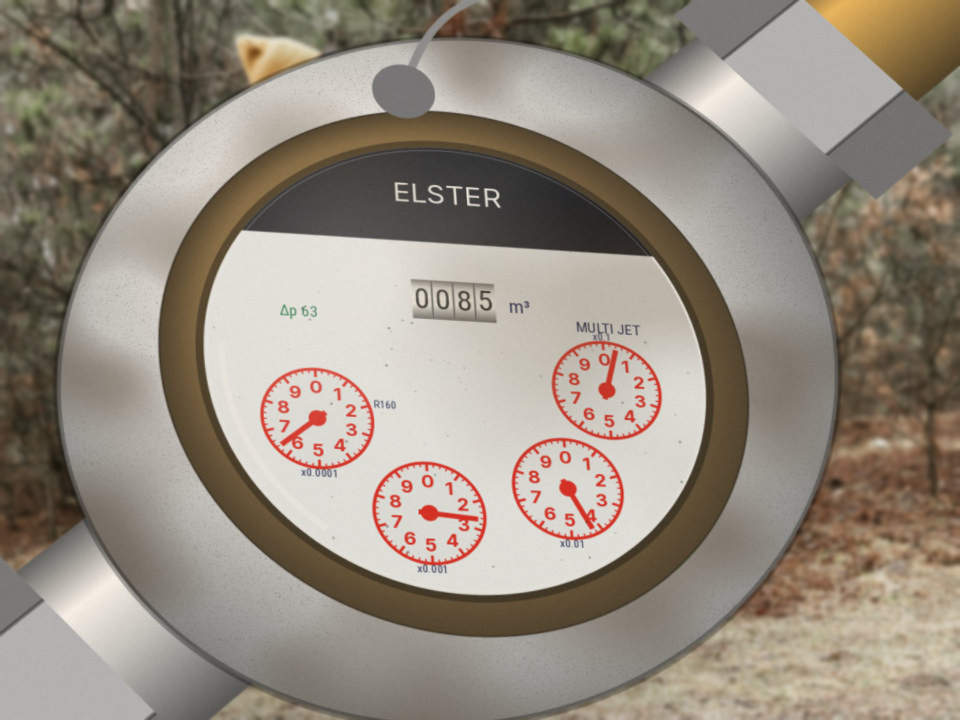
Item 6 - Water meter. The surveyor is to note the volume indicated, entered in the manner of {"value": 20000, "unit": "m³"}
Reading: {"value": 85.0426, "unit": "m³"}
